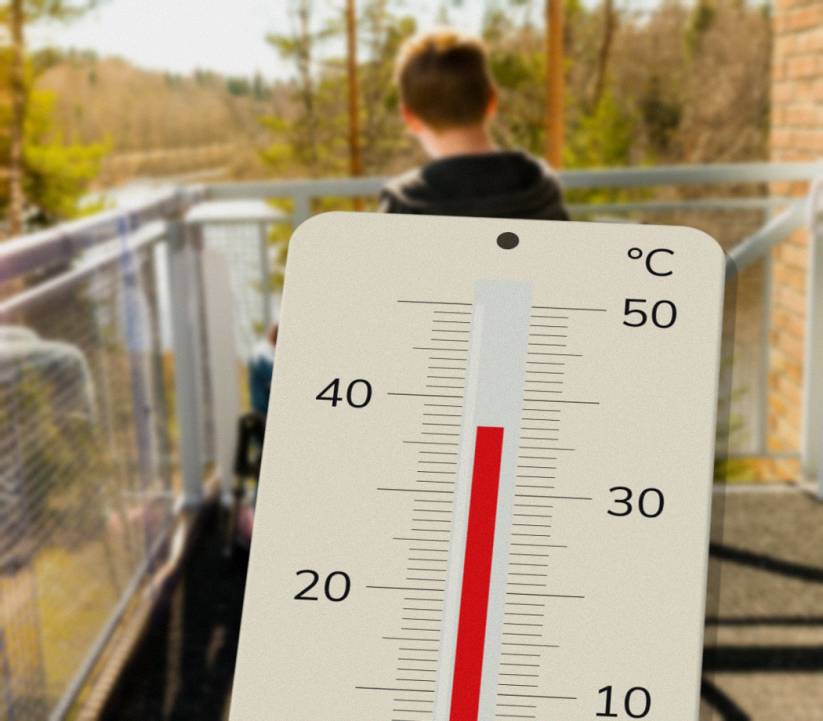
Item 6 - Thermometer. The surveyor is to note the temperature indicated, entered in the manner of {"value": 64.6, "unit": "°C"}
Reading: {"value": 37, "unit": "°C"}
